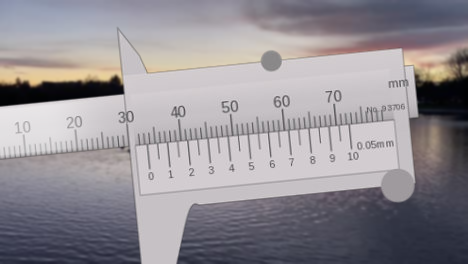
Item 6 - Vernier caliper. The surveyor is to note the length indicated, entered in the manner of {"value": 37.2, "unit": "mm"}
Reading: {"value": 33.5, "unit": "mm"}
